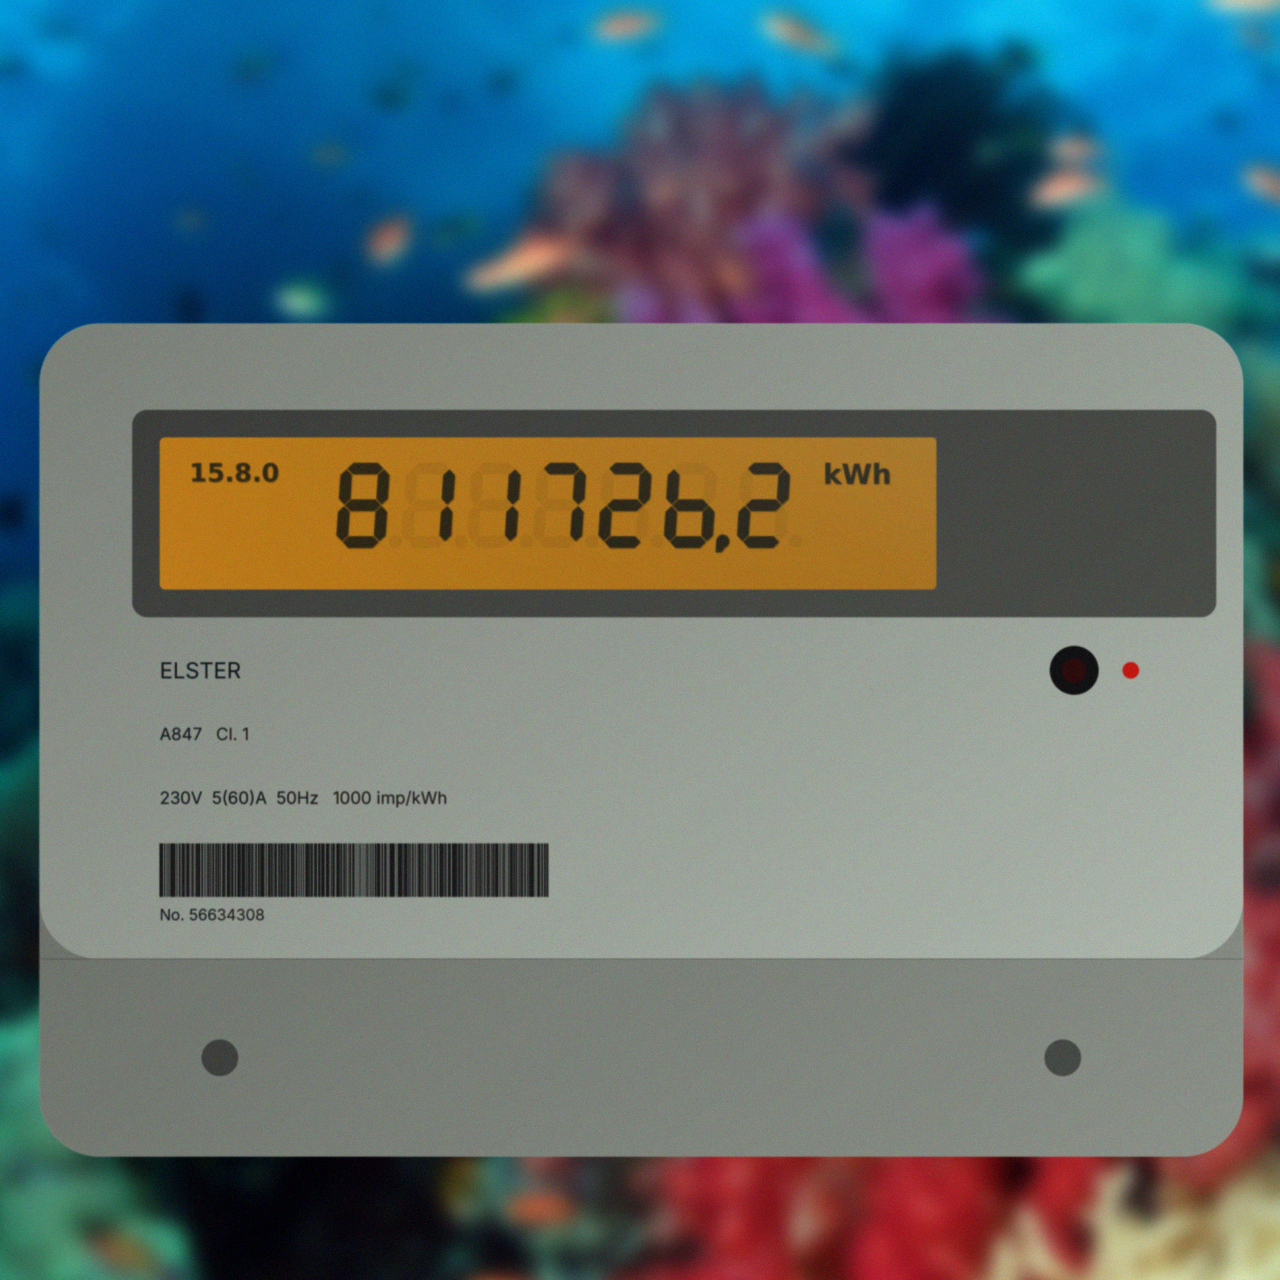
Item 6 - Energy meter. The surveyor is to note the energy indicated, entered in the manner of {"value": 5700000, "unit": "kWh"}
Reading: {"value": 811726.2, "unit": "kWh"}
